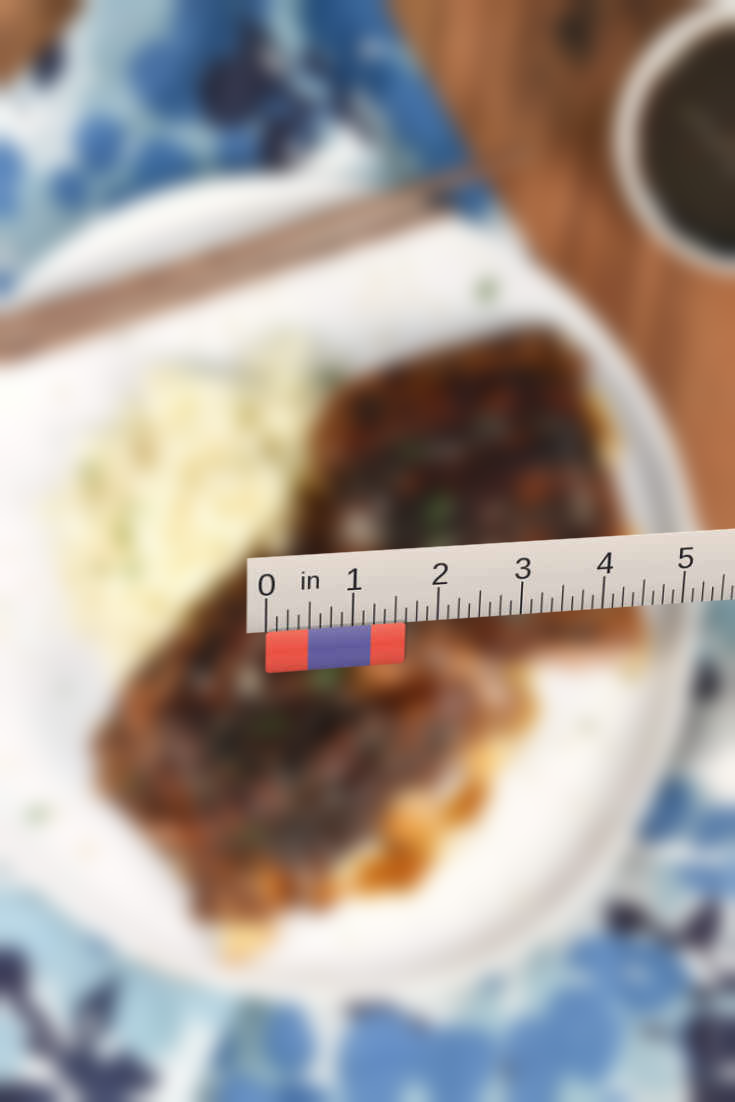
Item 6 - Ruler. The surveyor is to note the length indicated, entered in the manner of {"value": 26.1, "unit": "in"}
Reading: {"value": 1.625, "unit": "in"}
